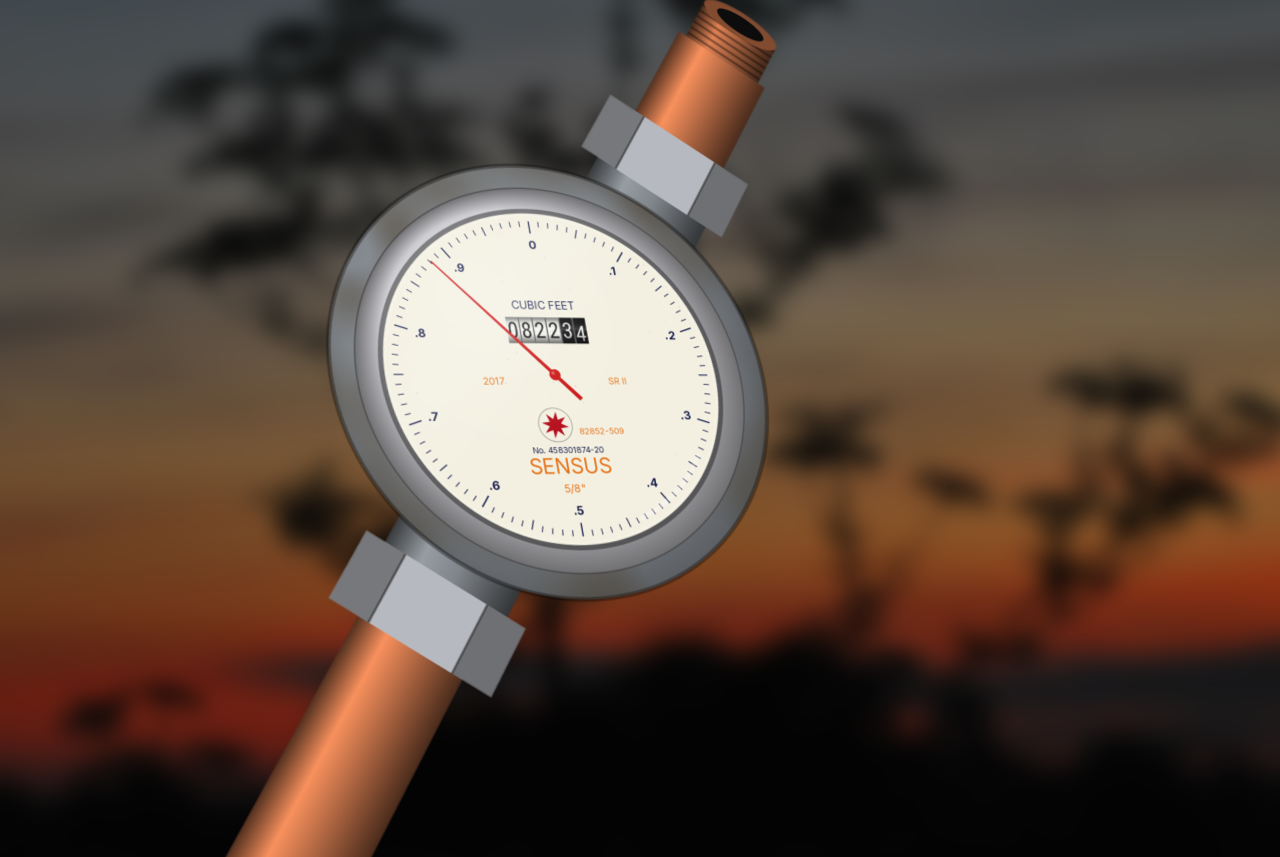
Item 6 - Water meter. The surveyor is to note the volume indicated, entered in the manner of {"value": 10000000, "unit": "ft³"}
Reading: {"value": 82233.88, "unit": "ft³"}
